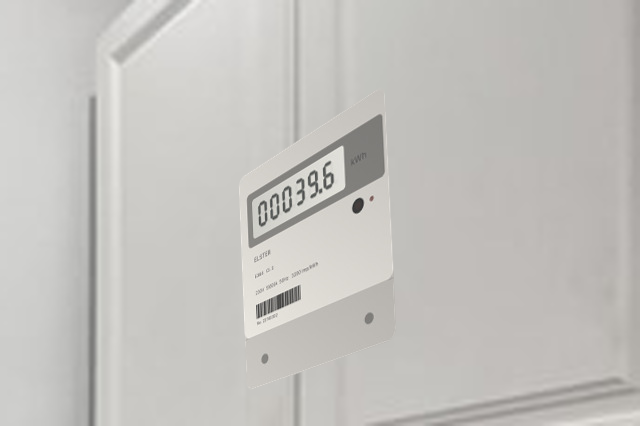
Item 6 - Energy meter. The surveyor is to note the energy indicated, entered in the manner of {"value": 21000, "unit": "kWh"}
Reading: {"value": 39.6, "unit": "kWh"}
